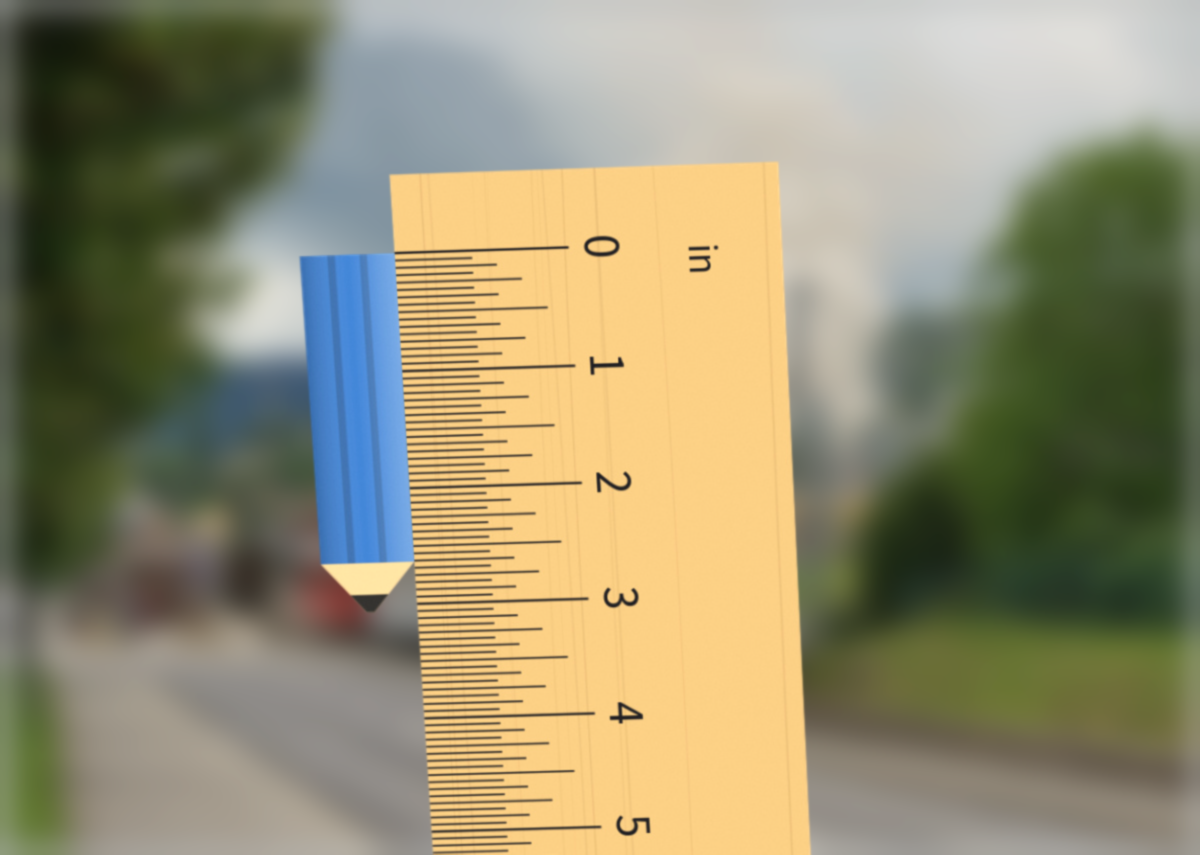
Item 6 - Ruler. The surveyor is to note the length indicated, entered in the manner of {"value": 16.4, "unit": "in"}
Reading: {"value": 3.0625, "unit": "in"}
